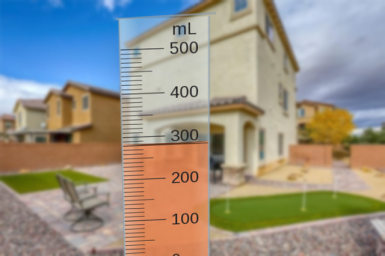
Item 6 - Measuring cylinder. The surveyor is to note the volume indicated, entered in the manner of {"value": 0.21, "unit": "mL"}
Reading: {"value": 280, "unit": "mL"}
